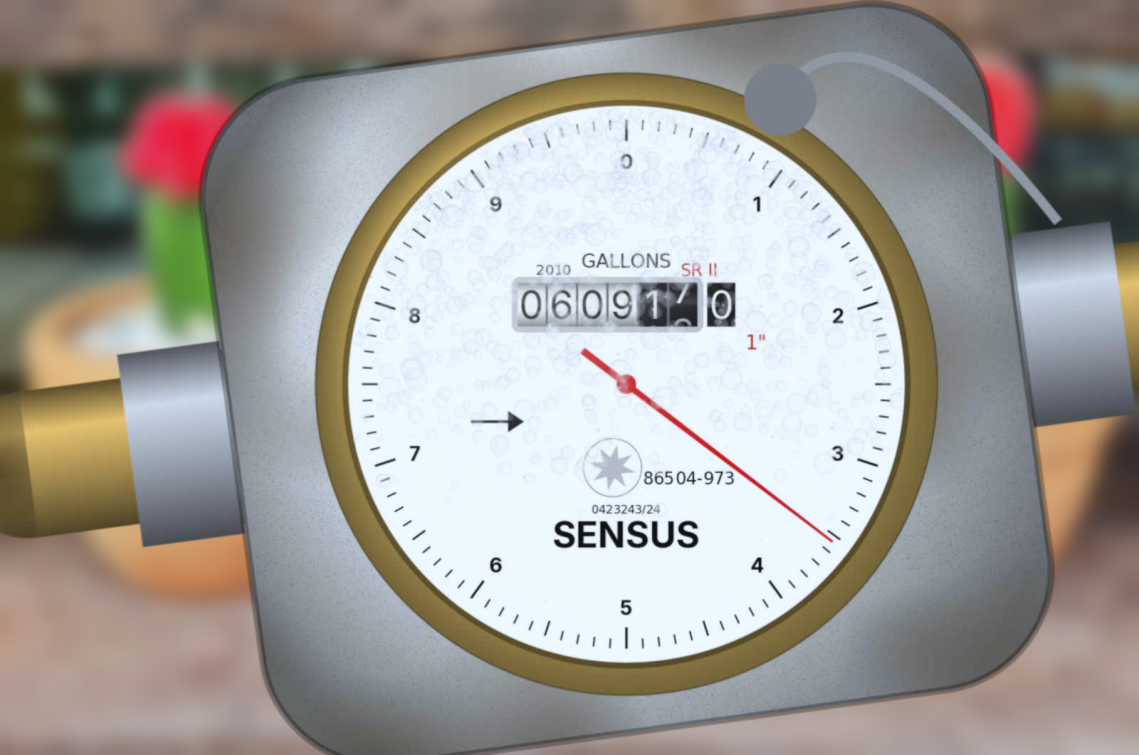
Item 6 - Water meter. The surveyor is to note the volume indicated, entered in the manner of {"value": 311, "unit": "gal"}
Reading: {"value": 609173.5, "unit": "gal"}
